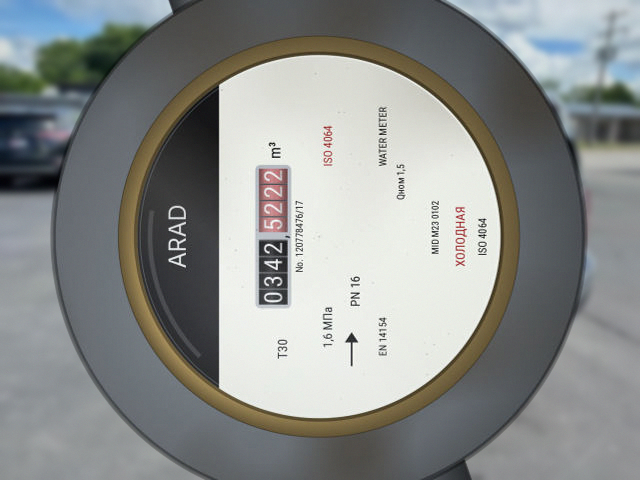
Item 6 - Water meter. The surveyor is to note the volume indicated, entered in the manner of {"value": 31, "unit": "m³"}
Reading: {"value": 342.5222, "unit": "m³"}
